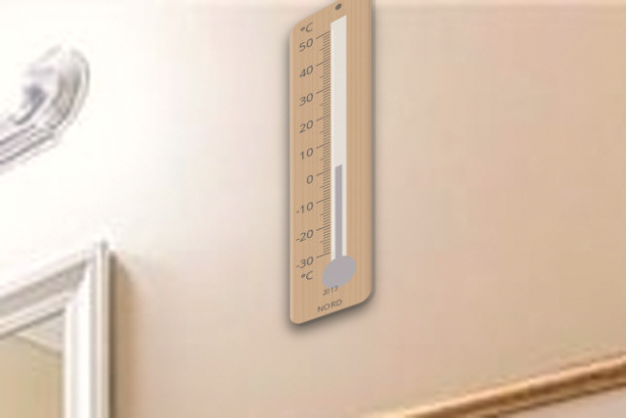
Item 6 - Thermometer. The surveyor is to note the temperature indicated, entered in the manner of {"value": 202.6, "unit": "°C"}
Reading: {"value": 0, "unit": "°C"}
